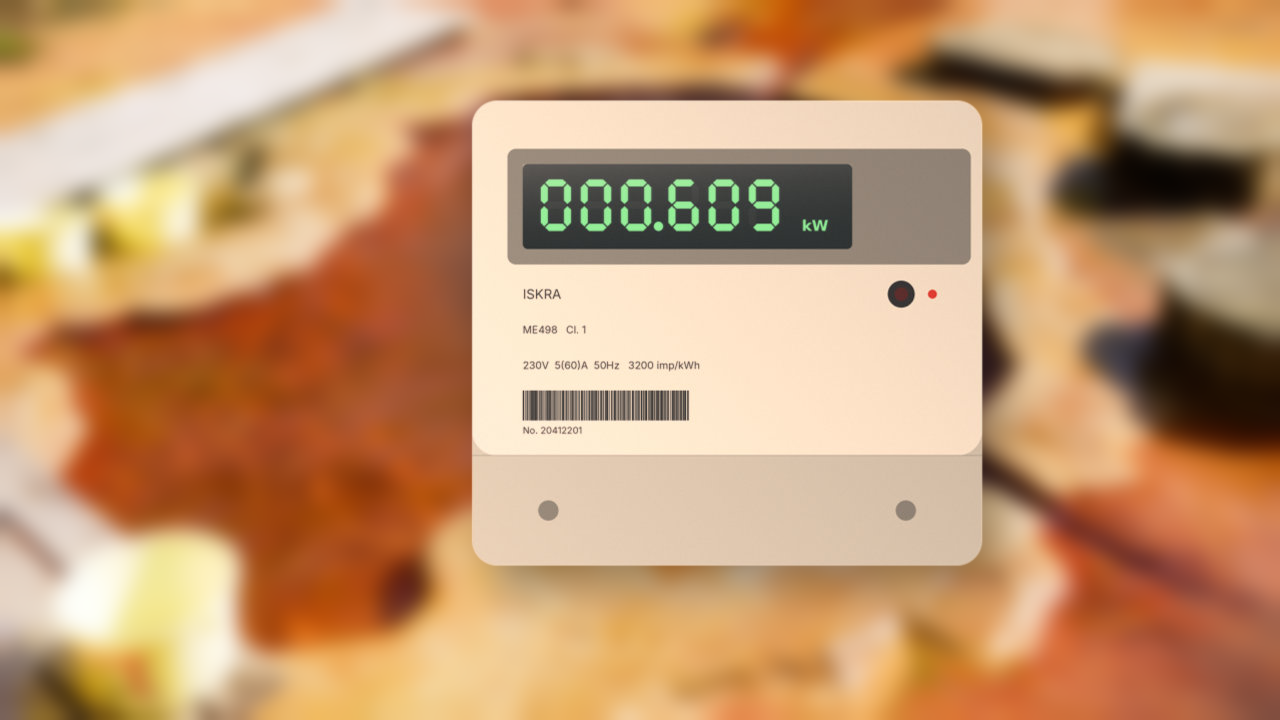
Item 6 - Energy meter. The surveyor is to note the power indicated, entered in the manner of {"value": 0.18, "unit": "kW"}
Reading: {"value": 0.609, "unit": "kW"}
